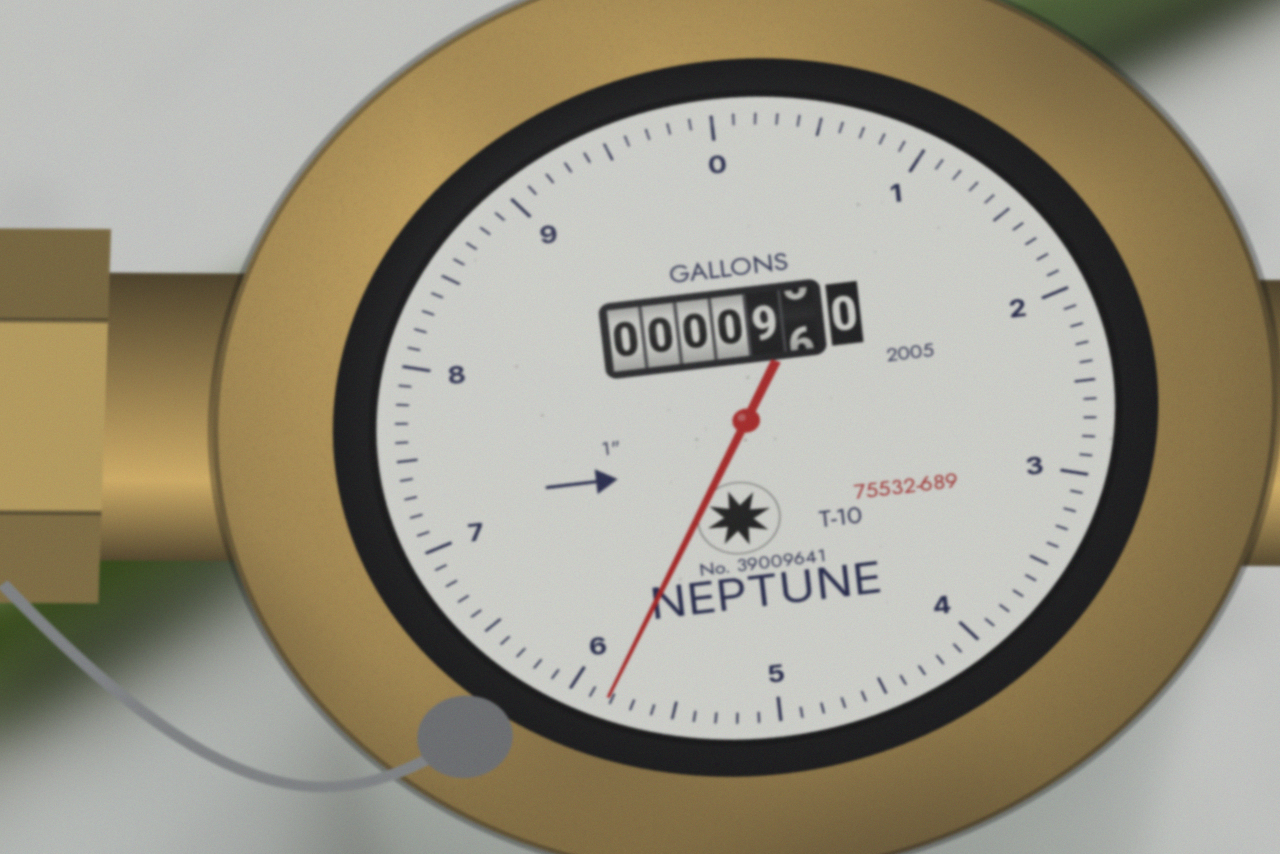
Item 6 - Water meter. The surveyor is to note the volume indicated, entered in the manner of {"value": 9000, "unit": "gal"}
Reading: {"value": 955.8, "unit": "gal"}
